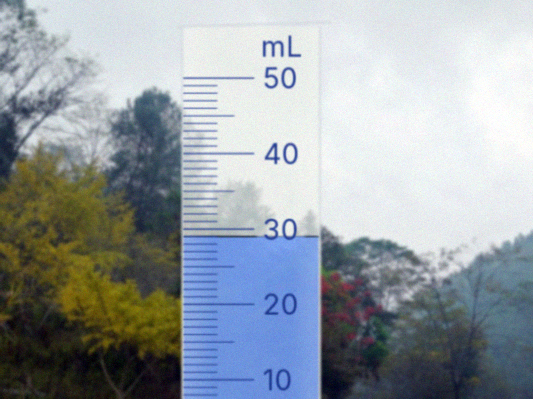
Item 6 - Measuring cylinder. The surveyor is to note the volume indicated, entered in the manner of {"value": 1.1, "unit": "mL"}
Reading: {"value": 29, "unit": "mL"}
